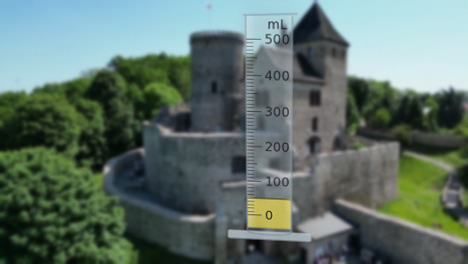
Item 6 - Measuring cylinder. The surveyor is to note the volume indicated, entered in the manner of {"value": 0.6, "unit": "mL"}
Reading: {"value": 50, "unit": "mL"}
